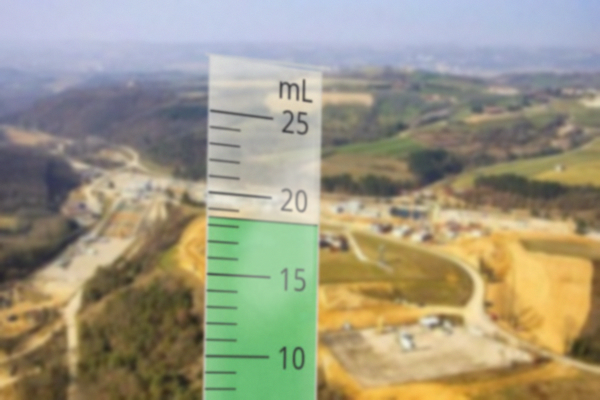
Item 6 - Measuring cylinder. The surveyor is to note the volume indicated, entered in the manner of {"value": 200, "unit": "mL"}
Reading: {"value": 18.5, "unit": "mL"}
